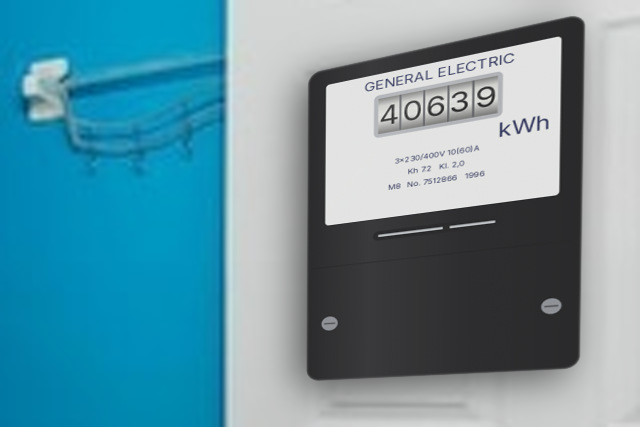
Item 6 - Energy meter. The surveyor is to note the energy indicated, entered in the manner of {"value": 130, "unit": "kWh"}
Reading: {"value": 40639, "unit": "kWh"}
